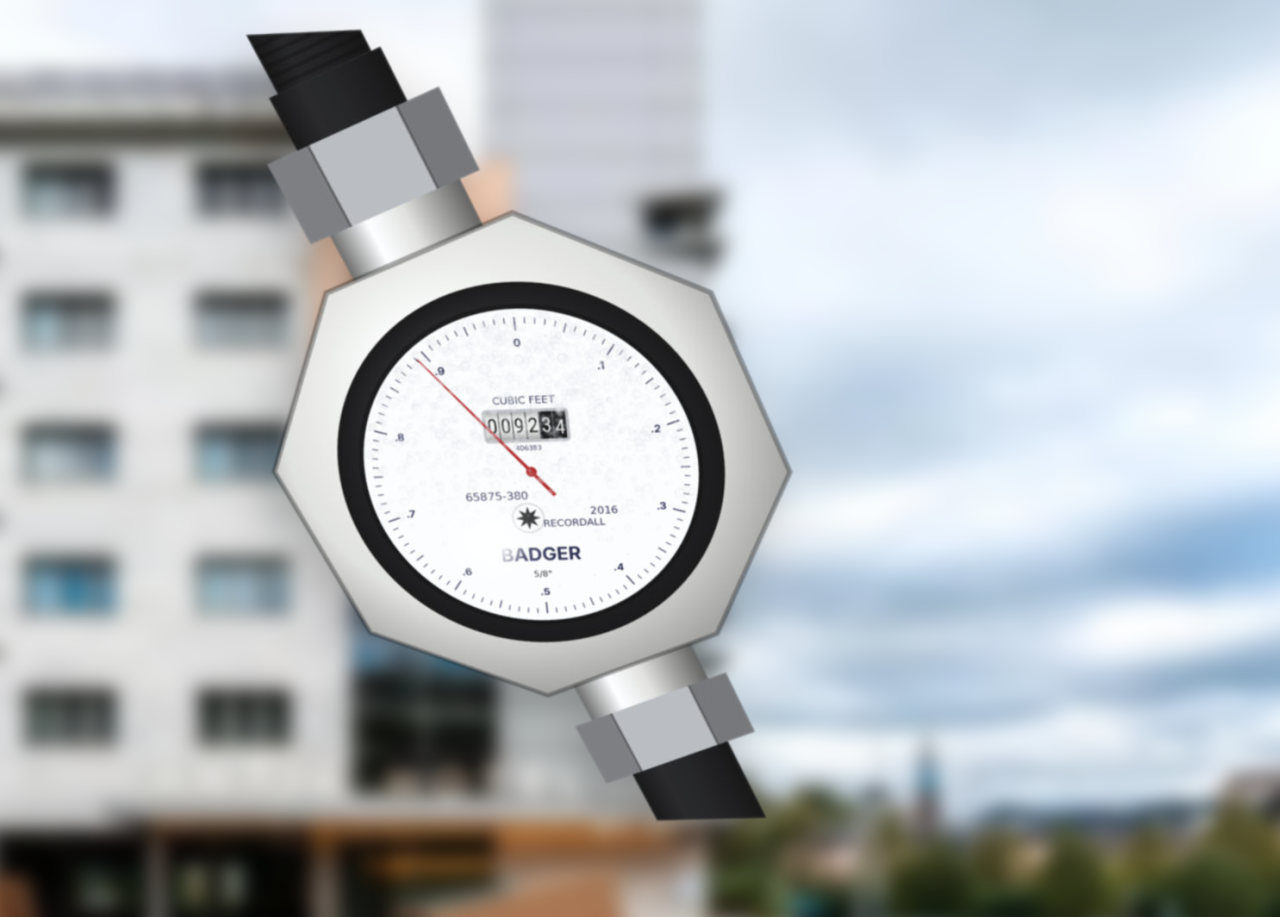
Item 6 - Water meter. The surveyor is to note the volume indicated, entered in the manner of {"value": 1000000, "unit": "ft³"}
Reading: {"value": 9233.89, "unit": "ft³"}
